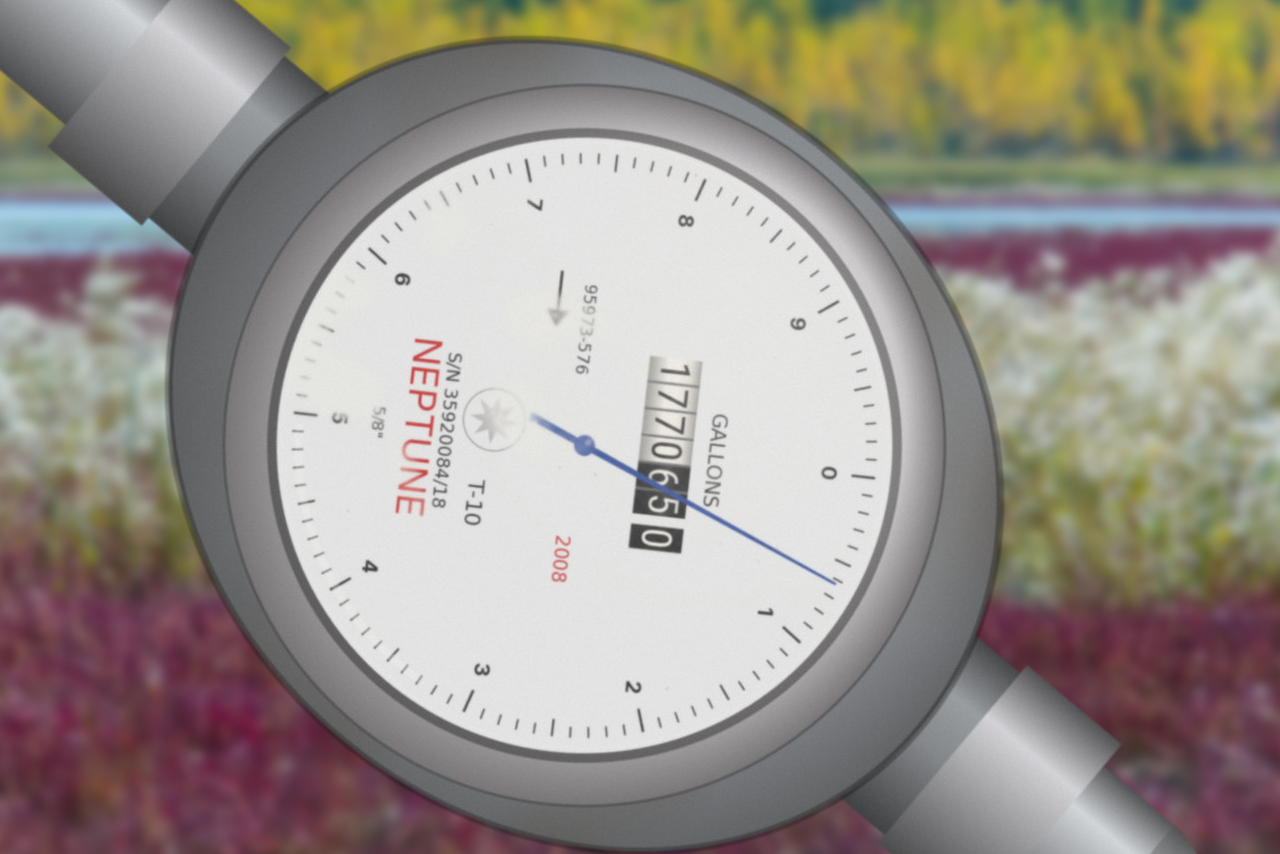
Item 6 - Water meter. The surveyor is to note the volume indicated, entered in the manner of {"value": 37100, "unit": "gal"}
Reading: {"value": 1770650.6, "unit": "gal"}
